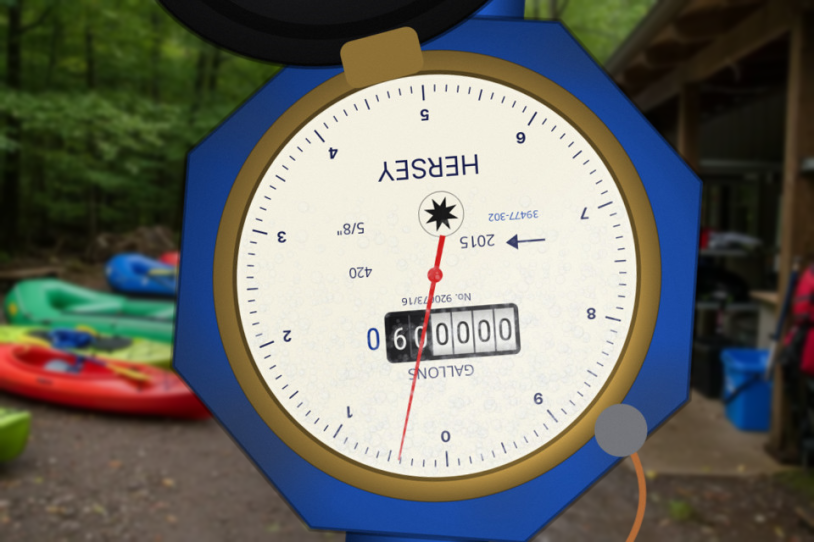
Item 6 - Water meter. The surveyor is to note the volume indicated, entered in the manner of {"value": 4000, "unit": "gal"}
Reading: {"value": 90.4, "unit": "gal"}
